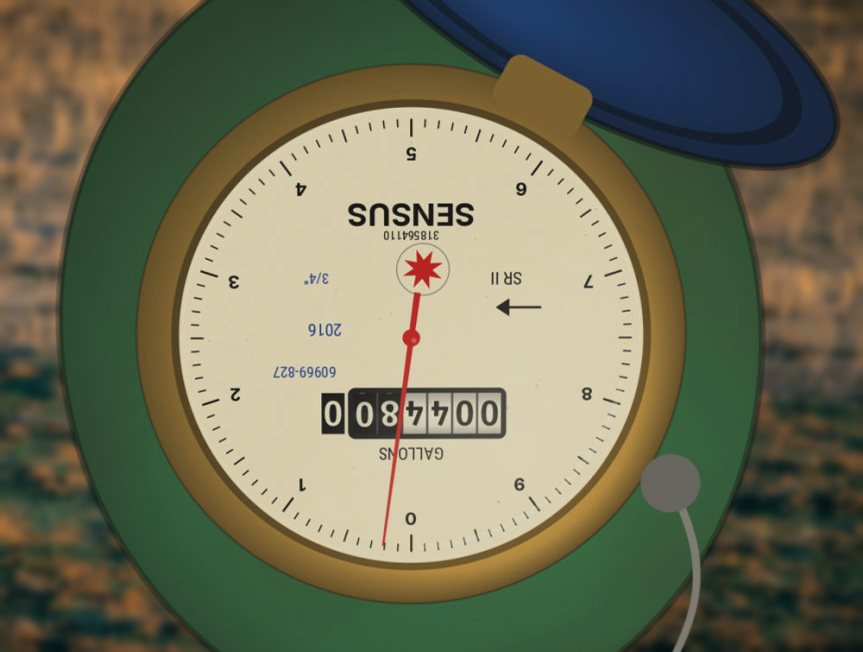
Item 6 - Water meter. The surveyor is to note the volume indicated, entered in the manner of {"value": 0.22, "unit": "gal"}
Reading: {"value": 44800.2, "unit": "gal"}
